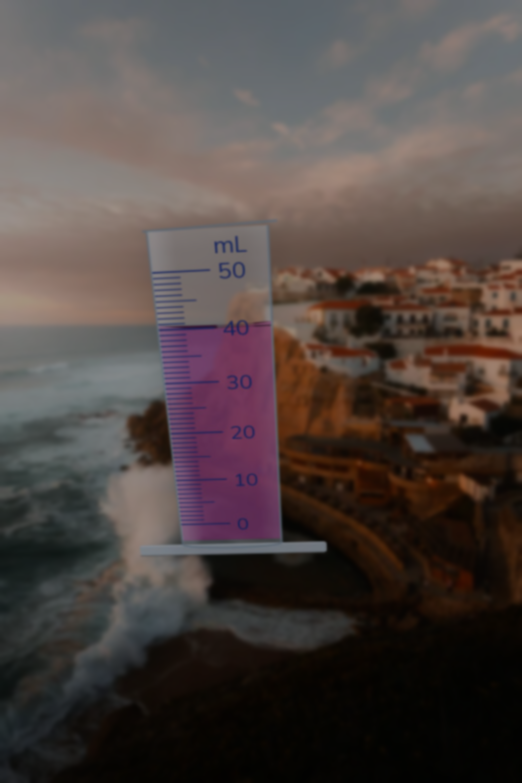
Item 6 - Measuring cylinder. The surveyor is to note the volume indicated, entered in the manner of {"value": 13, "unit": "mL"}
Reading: {"value": 40, "unit": "mL"}
